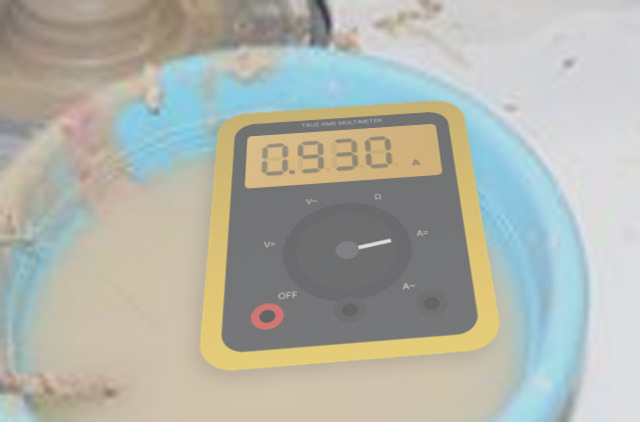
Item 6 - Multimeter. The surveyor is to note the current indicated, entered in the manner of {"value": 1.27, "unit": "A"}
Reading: {"value": 0.930, "unit": "A"}
